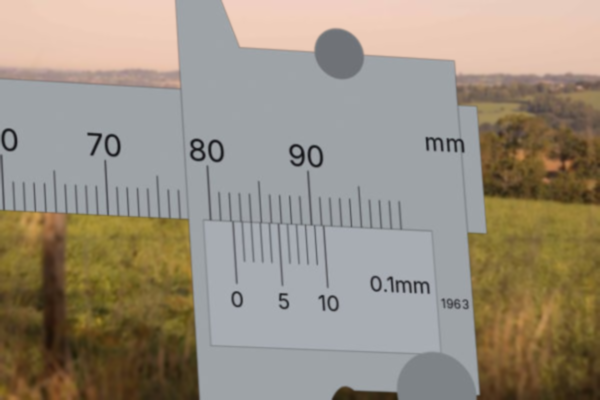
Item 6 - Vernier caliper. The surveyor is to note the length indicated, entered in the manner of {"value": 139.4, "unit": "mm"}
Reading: {"value": 82.2, "unit": "mm"}
